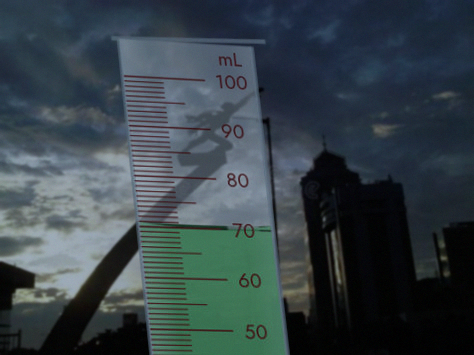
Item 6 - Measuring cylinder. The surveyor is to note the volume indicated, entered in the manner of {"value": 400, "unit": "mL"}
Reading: {"value": 70, "unit": "mL"}
